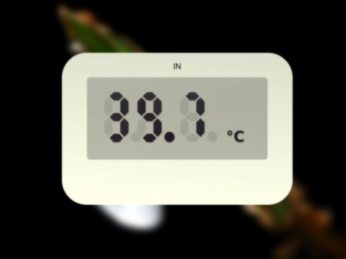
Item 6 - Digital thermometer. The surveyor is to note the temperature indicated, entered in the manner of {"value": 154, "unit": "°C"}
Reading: {"value": 39.7, "unit": "°C"}
